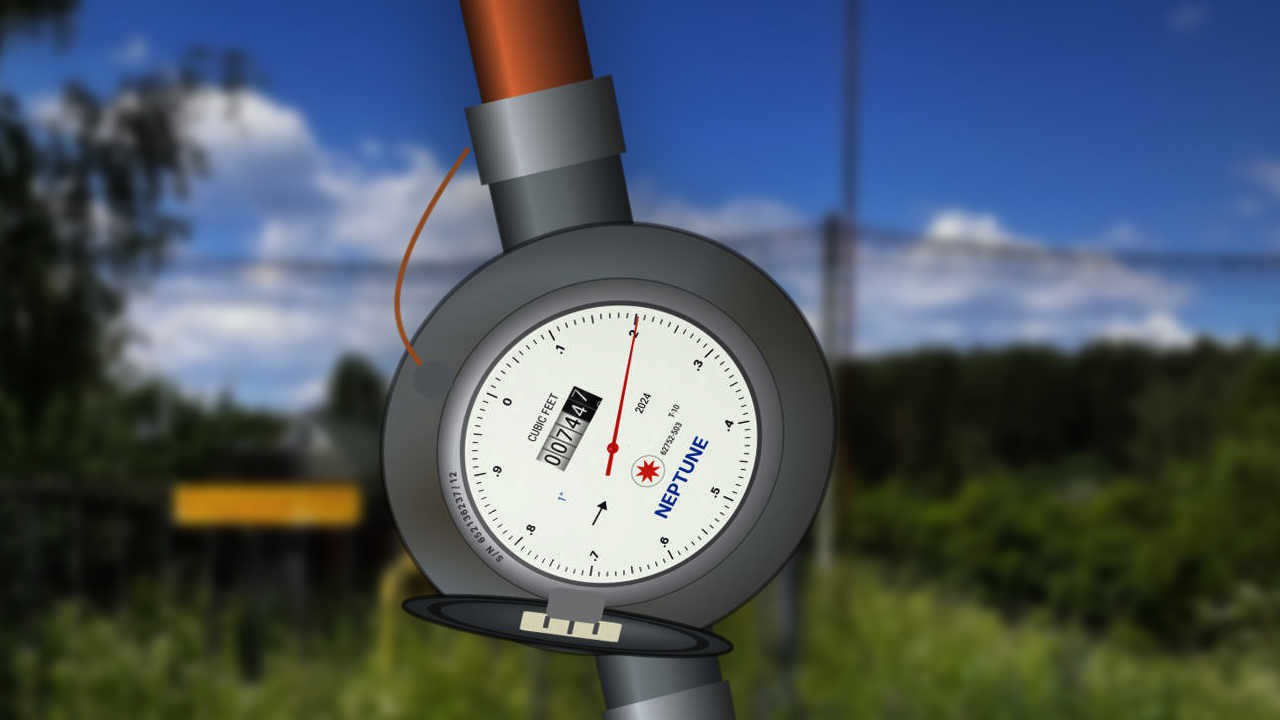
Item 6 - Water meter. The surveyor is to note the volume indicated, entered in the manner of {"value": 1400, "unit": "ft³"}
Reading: {"value": 7447.20, "unit": "ft³"}
